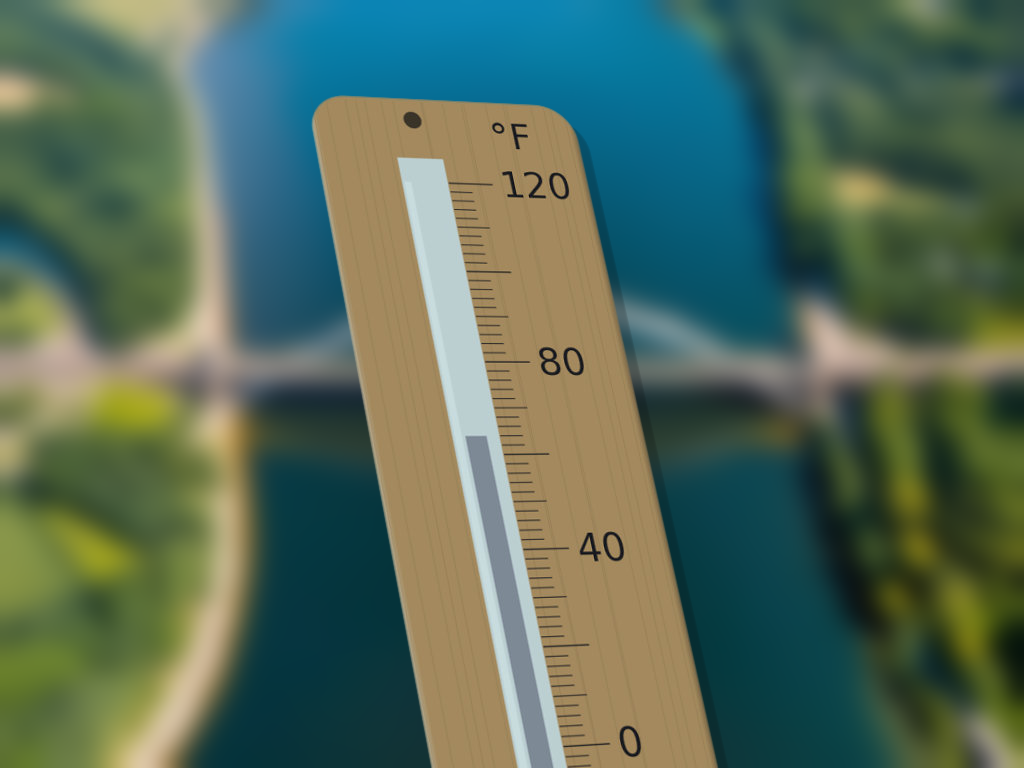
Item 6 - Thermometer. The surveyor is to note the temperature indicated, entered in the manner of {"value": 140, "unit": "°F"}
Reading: {"value": 64, "unit": "°F"}
